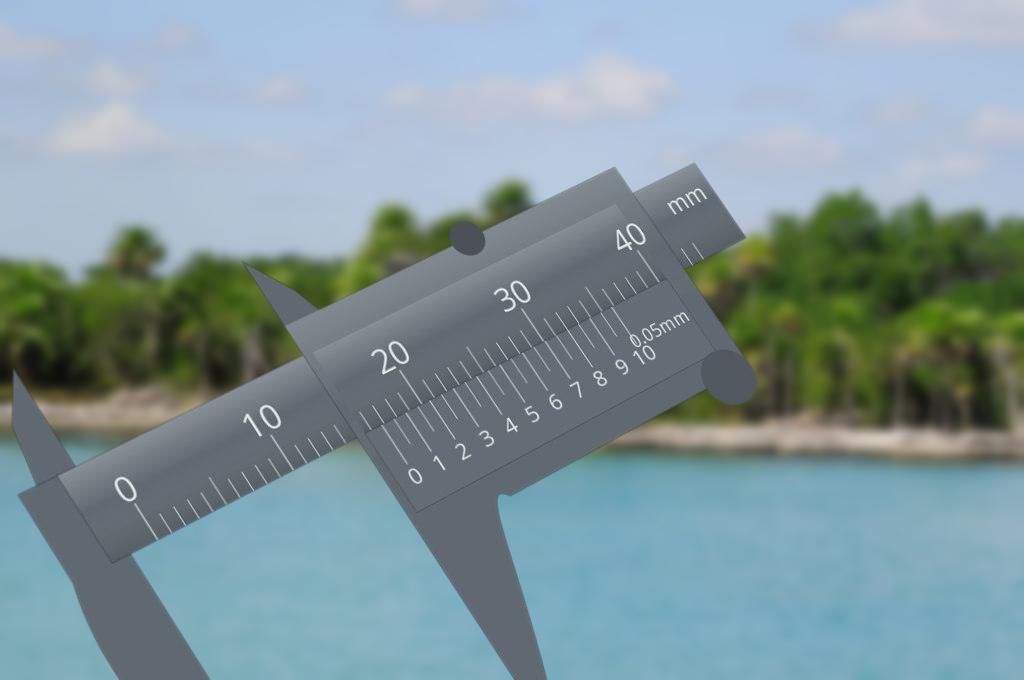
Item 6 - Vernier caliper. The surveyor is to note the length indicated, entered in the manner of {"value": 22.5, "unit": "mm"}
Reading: {"value": 16.8, "unit": "mm"}
